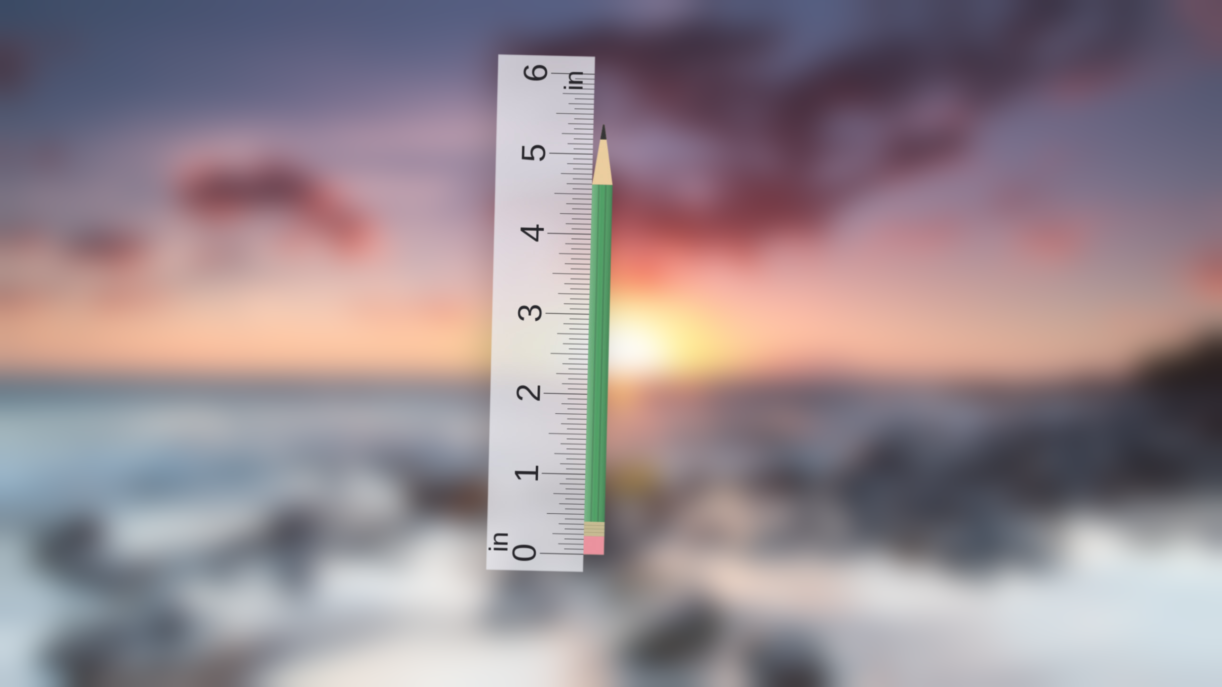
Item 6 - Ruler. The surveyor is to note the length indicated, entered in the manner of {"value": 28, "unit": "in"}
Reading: {"value": 5.375, "unit": "in"}
